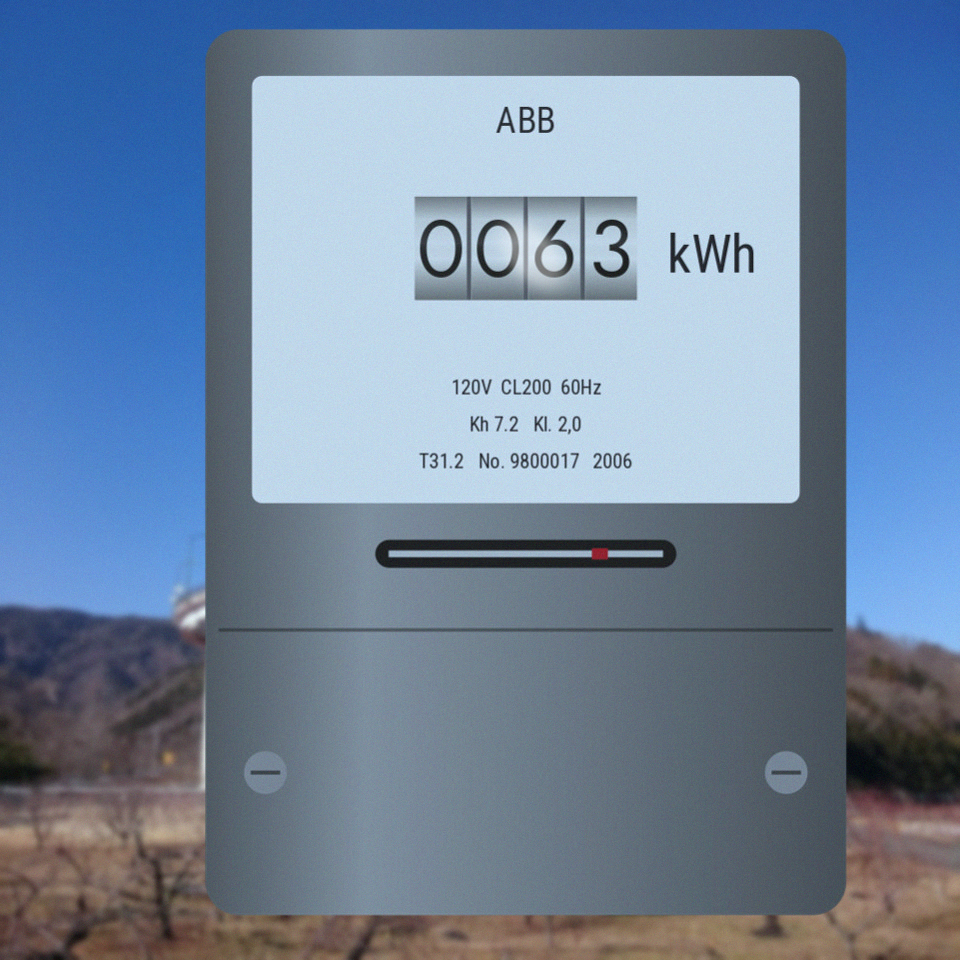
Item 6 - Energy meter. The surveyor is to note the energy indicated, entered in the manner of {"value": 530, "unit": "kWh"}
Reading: {"value": 63, "unit": "kWh"}
